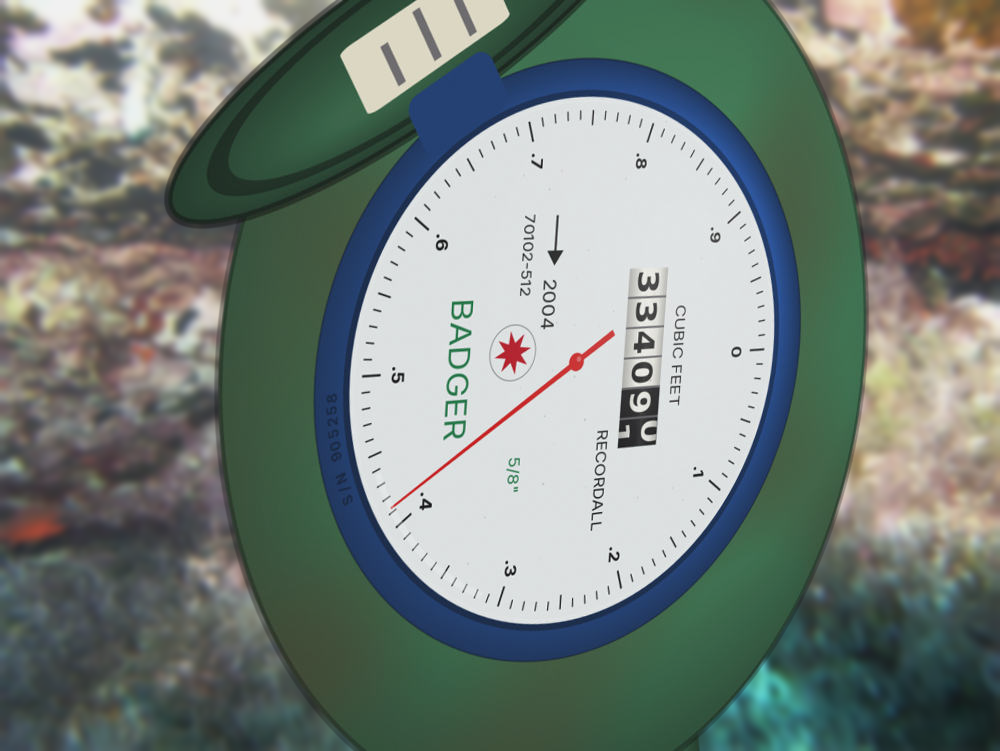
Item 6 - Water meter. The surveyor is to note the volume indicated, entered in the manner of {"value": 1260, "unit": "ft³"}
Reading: {"value": 334090.41, "unit": "ft³"}
